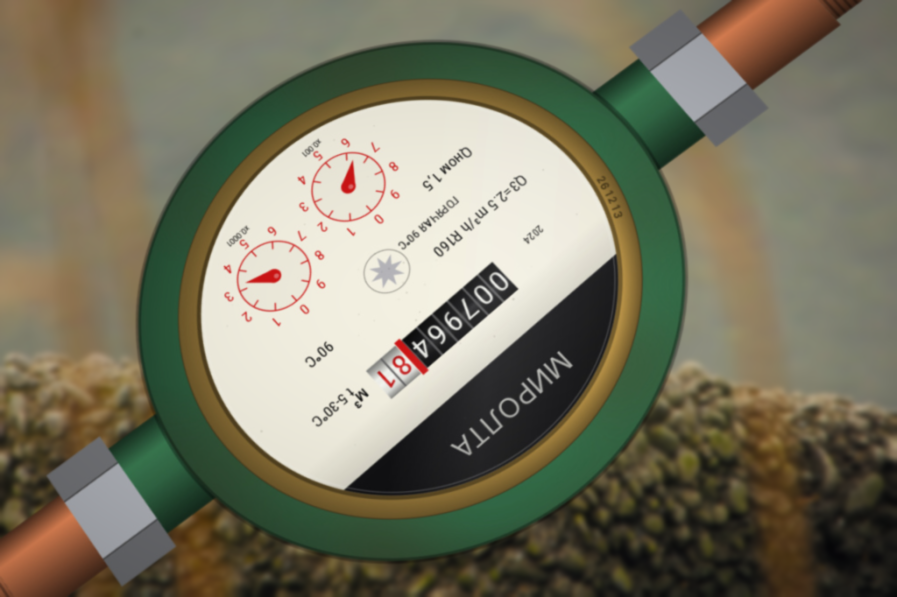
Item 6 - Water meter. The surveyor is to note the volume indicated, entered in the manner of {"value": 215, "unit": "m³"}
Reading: {"value": 7964.8163, "unit": "m³"}
